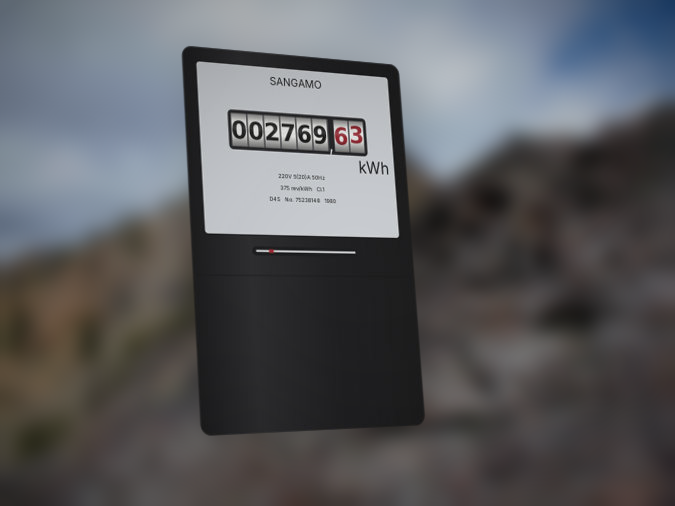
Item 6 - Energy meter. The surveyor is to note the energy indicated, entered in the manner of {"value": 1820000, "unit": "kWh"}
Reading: {"value": 2769.63, "unit": "kWh"}
